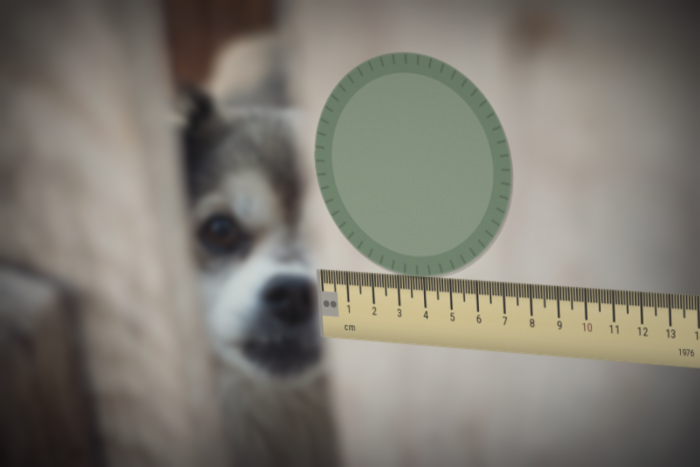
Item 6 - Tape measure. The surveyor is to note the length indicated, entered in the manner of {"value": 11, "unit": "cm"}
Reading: {"value": 7.5, "unit": "cm"}
